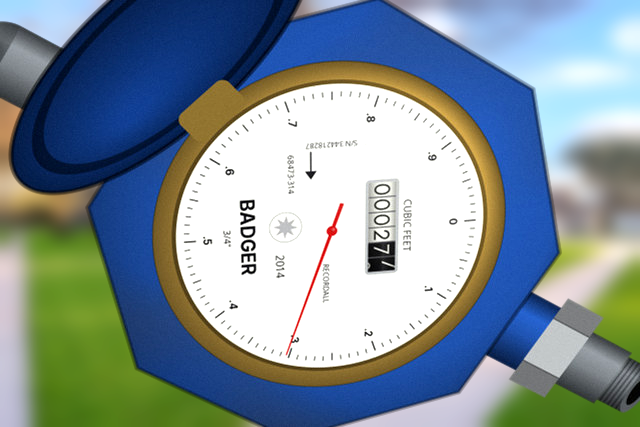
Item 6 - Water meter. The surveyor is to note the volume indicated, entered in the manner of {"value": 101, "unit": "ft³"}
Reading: {"value": 277.30, "unit": "ft³"}
